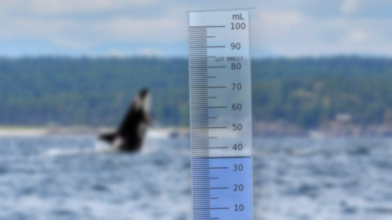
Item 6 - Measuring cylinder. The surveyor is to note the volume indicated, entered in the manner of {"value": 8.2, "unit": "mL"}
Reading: {"value": 35, "unit": "mL"}
